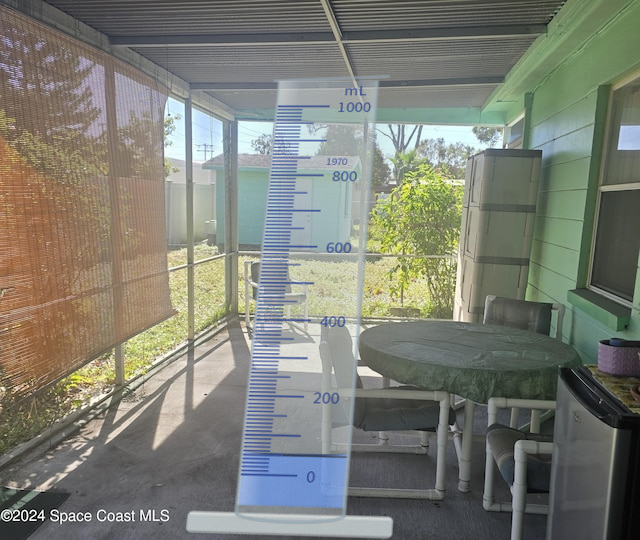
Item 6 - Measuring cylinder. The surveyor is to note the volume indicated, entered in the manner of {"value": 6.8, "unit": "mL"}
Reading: {"value": 50, "unit": "mL"}
